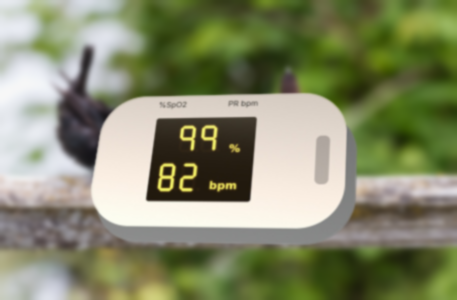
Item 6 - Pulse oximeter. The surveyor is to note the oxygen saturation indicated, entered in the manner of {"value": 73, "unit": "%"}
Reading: {"value": 99, "unit": "%"}
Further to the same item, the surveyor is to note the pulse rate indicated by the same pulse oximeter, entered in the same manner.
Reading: {"value": 82, "unit": "bpm"}
